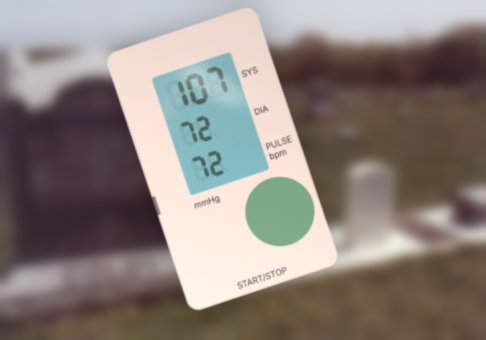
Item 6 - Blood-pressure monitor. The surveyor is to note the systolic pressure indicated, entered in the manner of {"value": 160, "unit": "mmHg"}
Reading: {"value": 107, "unit": "mmHg"}
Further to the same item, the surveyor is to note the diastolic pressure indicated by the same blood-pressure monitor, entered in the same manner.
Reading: {"value": 72, "unit": "mmHg"}
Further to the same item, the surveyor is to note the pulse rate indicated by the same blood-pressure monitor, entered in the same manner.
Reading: {"value": 72, "unit": "bpm"}
